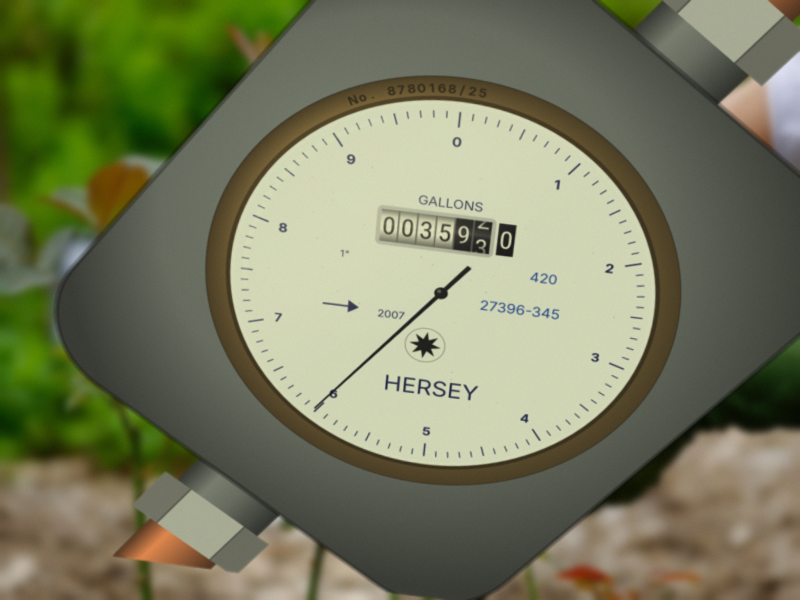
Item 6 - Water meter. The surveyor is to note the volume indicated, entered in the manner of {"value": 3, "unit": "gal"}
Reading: {"value": 35926.0, "unit": "gal"}
